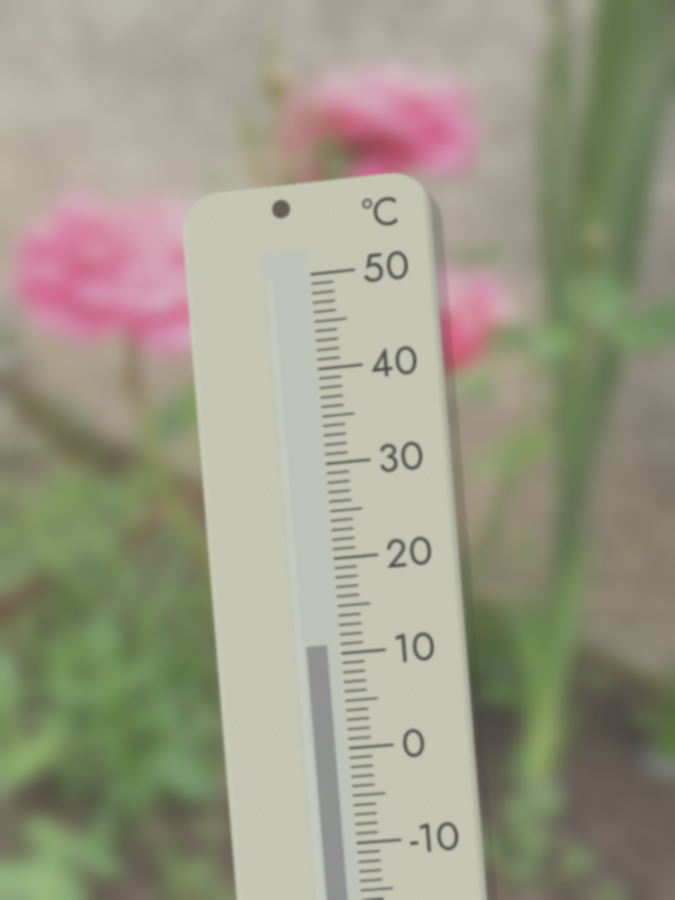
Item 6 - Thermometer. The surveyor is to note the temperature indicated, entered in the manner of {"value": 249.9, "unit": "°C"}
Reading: {"value": 11, "unit": "°C"}
